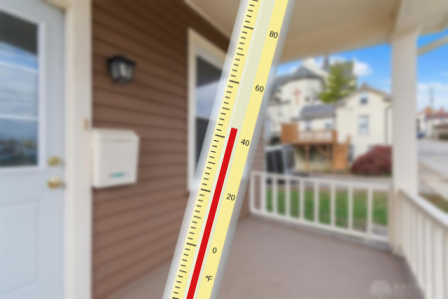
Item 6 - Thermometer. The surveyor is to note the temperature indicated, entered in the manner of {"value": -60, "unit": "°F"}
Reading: {"value": 44, "unit": "°F"}
